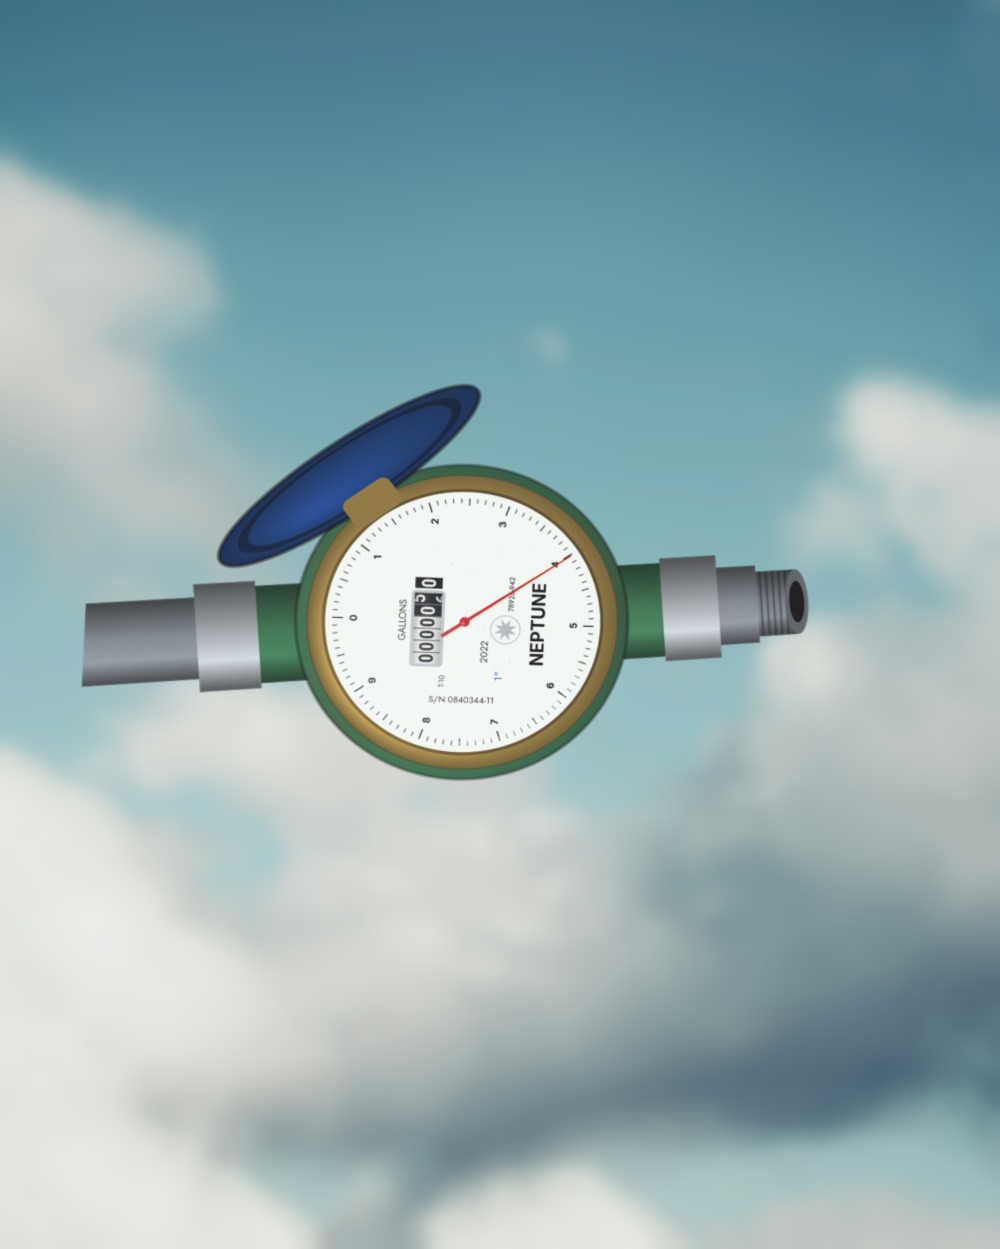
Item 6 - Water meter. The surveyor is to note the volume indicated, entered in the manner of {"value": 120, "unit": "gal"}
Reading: {"value": 54.0, "unit": "gal"}
